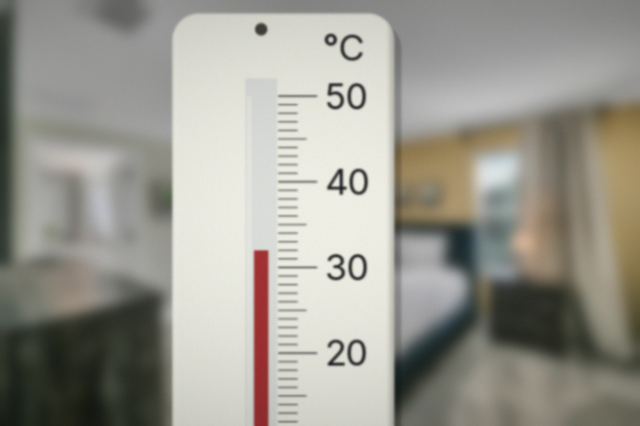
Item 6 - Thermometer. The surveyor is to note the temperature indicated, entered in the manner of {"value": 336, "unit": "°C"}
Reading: {"value": 32, "unit": "°C"}
